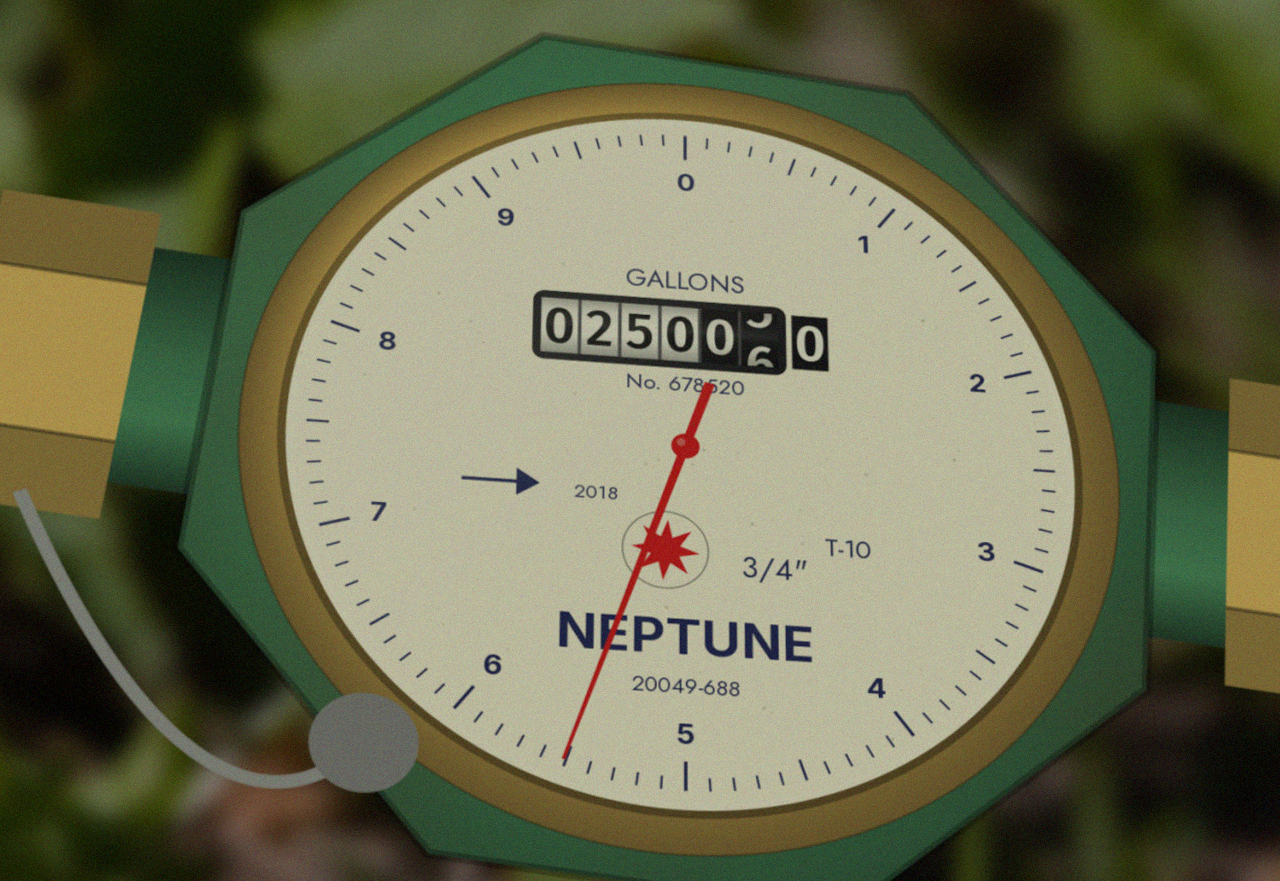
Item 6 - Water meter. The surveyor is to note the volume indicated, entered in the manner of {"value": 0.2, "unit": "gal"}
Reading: {"value": 250055.5, "unit": "gal"}
